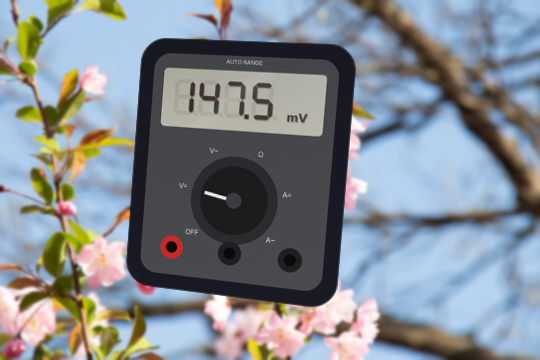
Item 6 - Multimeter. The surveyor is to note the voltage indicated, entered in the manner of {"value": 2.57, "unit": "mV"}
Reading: {"value": 147.5, "unit": "mV"}
